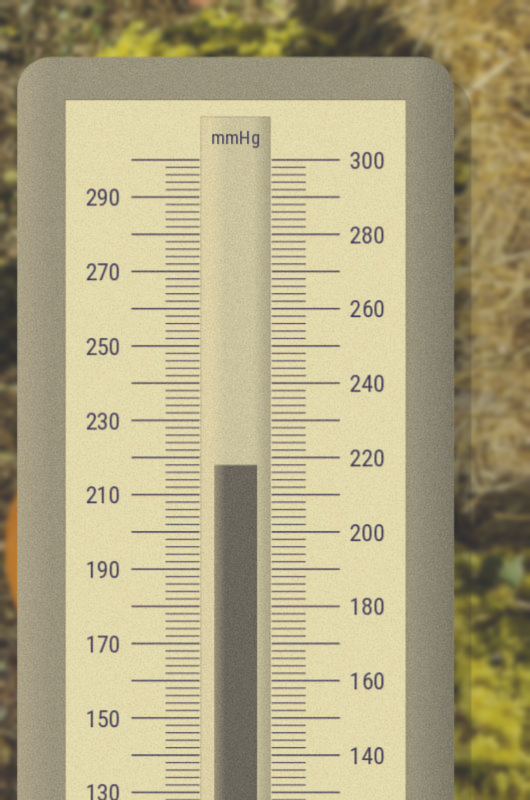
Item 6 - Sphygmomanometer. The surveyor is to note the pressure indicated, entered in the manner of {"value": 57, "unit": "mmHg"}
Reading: {"value": 218, "unit": "mmHg"}
